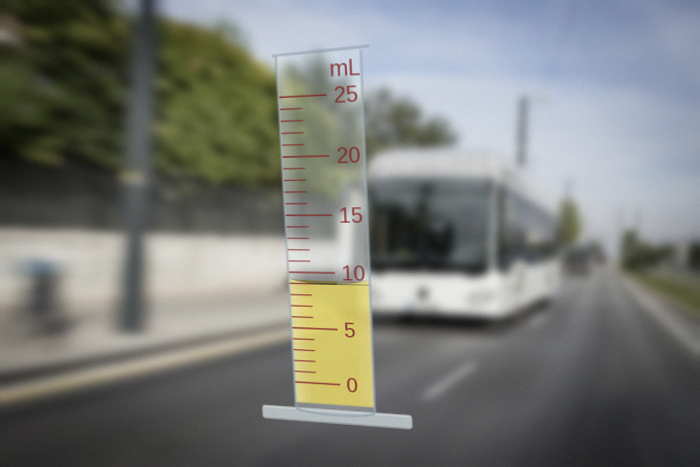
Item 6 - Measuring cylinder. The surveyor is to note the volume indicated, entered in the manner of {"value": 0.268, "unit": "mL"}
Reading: {"value": 9, "unit": "mL"}
